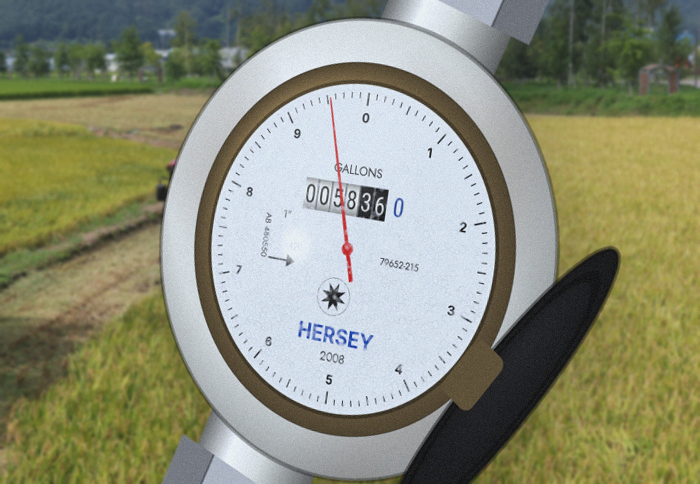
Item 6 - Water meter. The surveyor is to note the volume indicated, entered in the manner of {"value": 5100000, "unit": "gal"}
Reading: {"value": 58359.5, "unit": "gal"}
